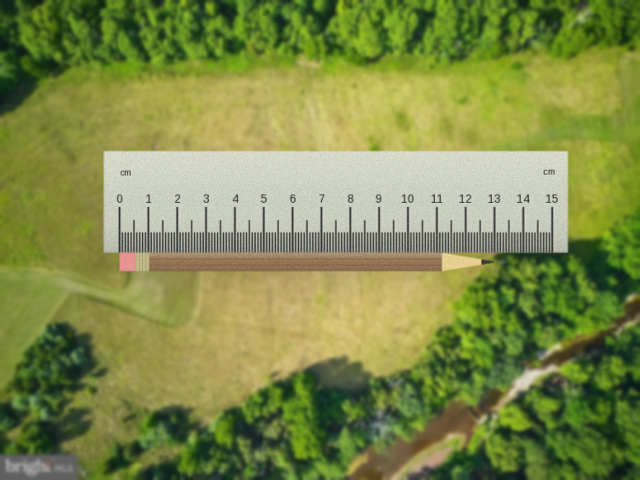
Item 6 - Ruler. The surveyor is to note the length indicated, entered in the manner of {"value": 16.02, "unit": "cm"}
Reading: {"value": 13, "unit": "cm"}
